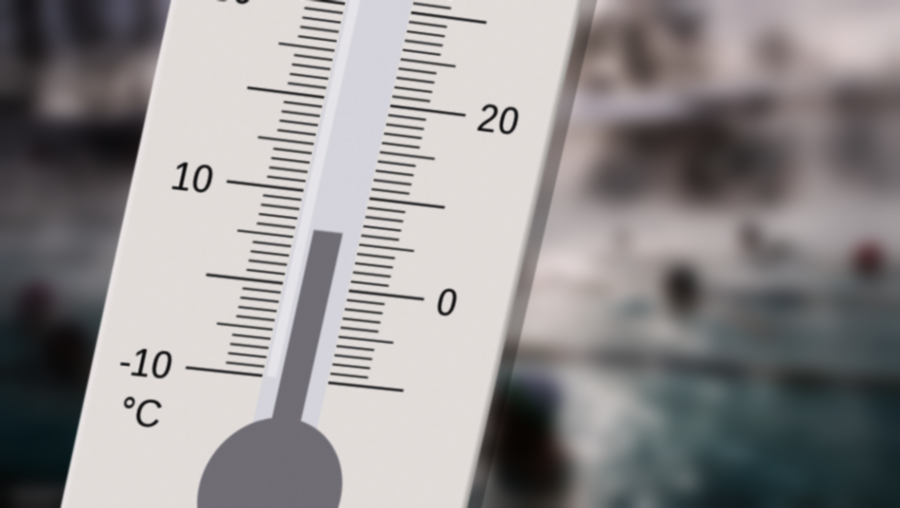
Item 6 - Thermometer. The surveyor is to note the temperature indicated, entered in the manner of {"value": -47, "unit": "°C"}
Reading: {"value": 6, "unit": "°C"}
